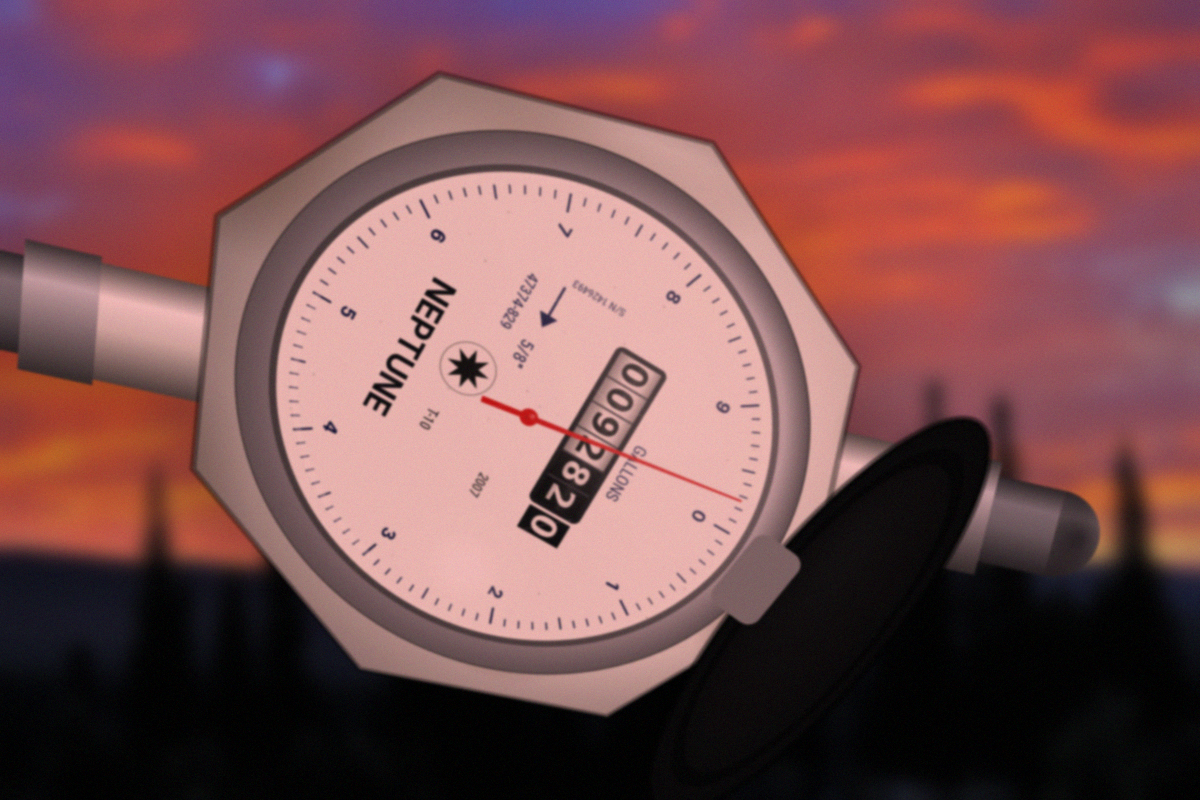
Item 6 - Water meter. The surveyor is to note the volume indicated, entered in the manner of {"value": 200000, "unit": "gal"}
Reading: {"value": 92819.7, "unit": "gal"}
